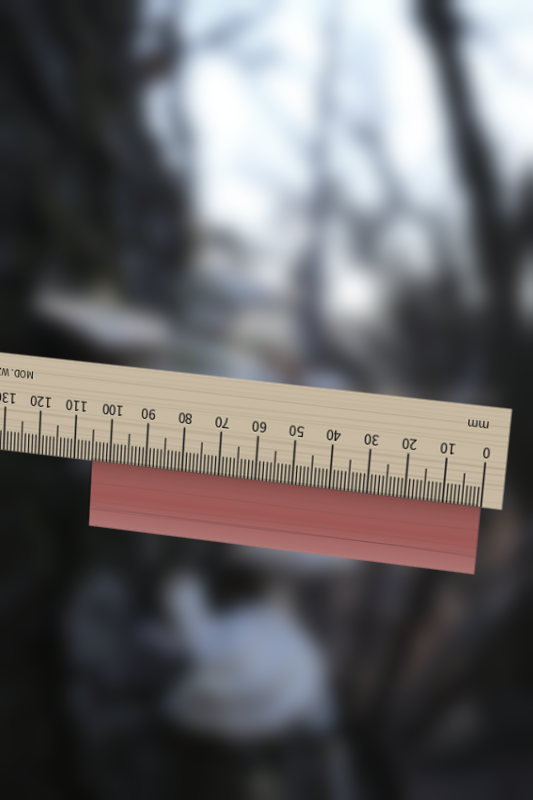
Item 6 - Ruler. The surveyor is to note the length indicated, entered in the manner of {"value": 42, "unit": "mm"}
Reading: {"value": 105, "unit": "mm"}
